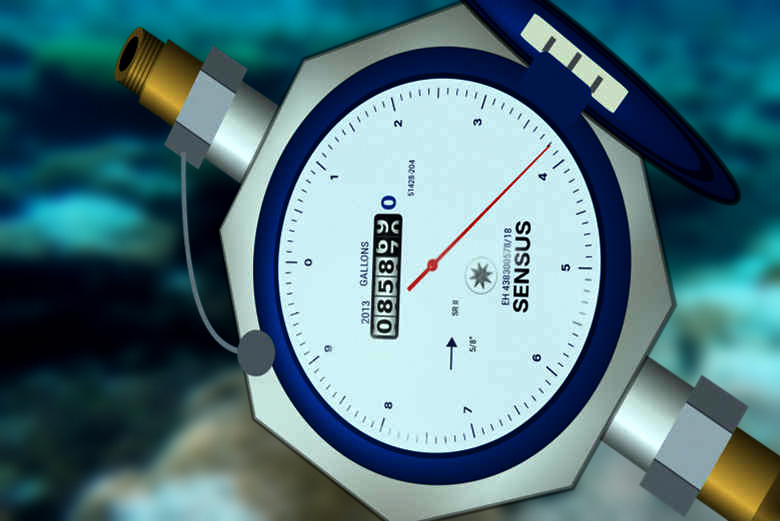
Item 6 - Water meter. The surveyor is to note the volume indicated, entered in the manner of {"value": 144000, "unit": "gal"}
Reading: {"value": 858693.8, "unit": "gal"}
